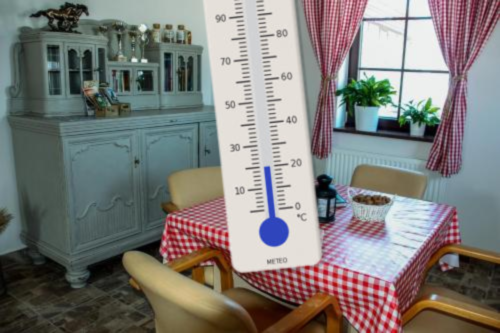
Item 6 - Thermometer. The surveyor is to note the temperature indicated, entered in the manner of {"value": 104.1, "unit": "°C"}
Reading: {"value": 20, "unit": "°C"}
